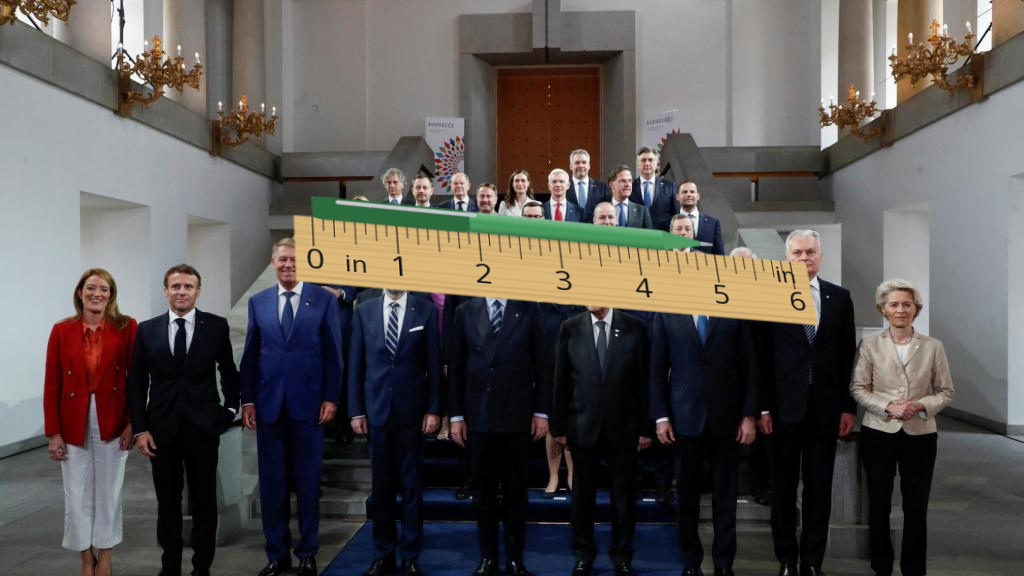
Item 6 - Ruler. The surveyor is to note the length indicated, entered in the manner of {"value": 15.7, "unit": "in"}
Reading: {"value": 5, "unit": "in"}
